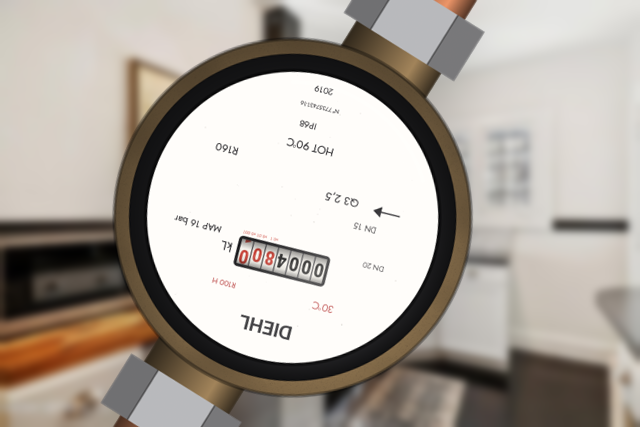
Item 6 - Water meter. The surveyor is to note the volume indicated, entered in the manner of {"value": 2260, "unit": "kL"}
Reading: {"value": 4.800, "unit": "kL"}
